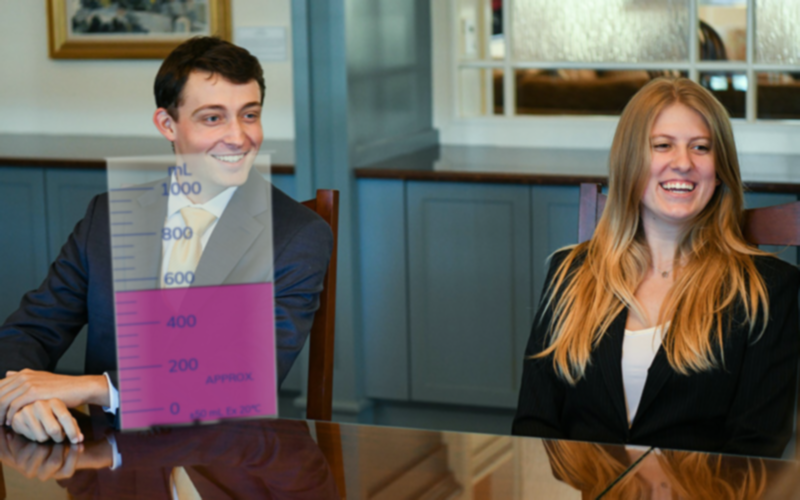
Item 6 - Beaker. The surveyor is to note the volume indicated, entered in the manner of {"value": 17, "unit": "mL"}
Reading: {"value": 550, "unit": "mL"}
